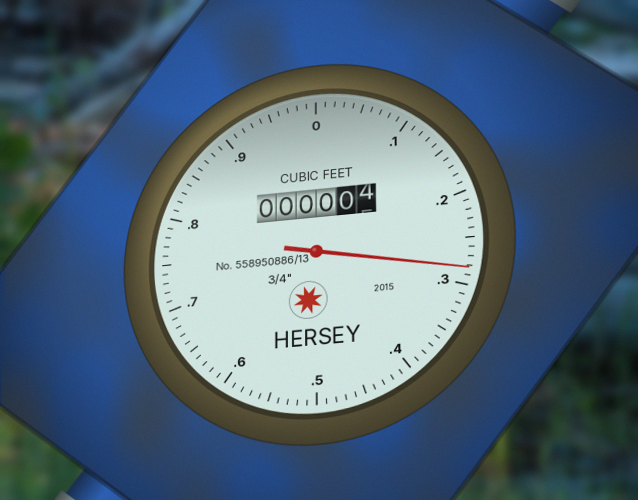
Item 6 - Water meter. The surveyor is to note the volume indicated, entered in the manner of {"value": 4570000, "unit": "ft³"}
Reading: {"value": 4.28, "unit": "ft³"}
